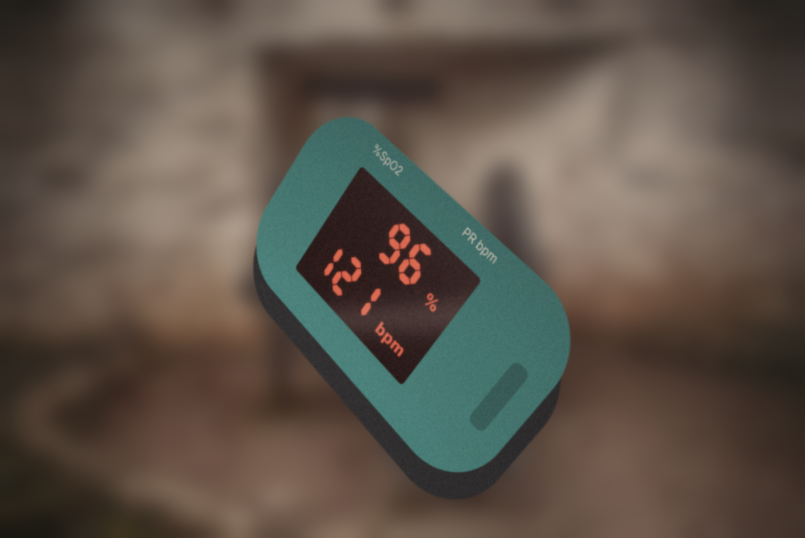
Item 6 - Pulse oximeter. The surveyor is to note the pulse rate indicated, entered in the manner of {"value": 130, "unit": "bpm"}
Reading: {"value": 121, "unit": "bpm"}
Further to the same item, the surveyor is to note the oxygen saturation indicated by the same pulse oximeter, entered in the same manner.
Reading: {"value": 96, "unit": "%"}
